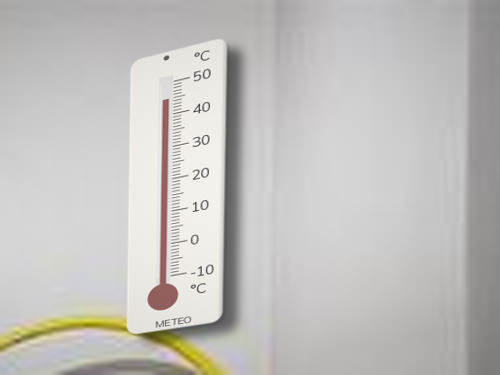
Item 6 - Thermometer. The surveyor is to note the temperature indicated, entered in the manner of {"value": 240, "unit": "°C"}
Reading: {"value": 45, "unit": "°C"}
